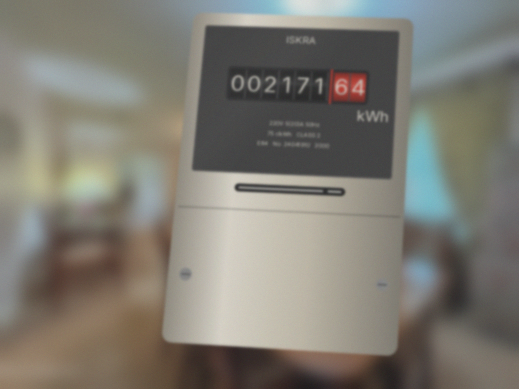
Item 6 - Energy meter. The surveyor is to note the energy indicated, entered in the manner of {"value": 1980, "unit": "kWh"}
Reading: {"value": 2171.64, "unit": "kWh"}
